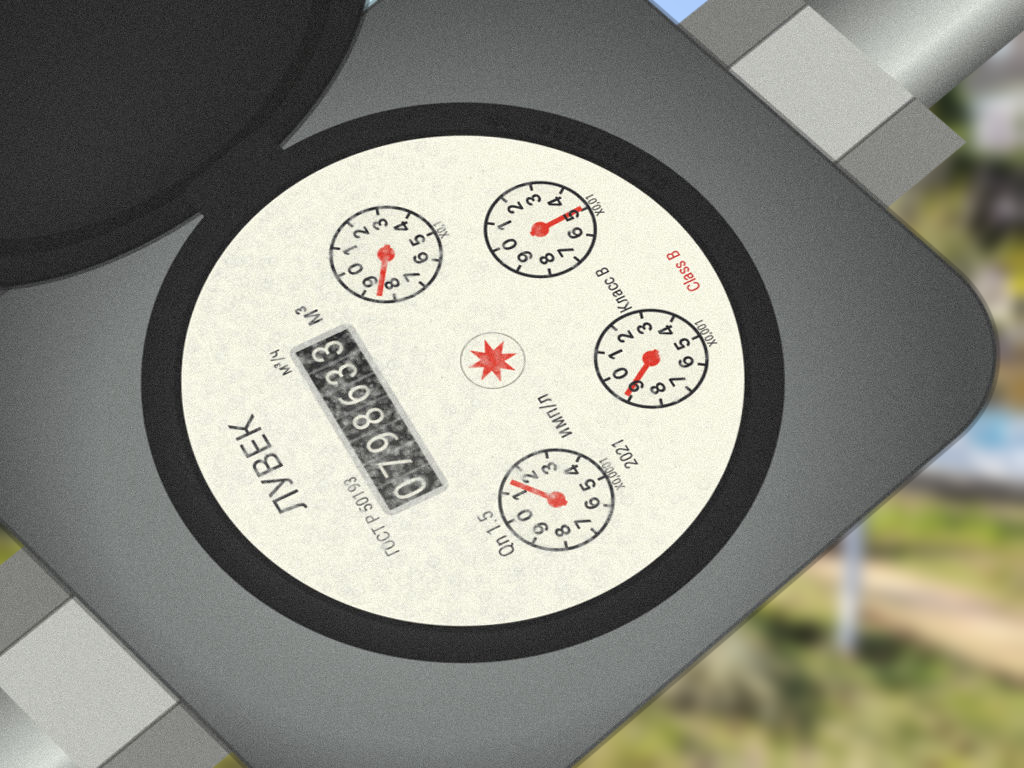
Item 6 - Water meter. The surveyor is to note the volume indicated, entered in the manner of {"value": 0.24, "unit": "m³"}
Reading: {"value": 798633.8491, "unit": "m³"}
